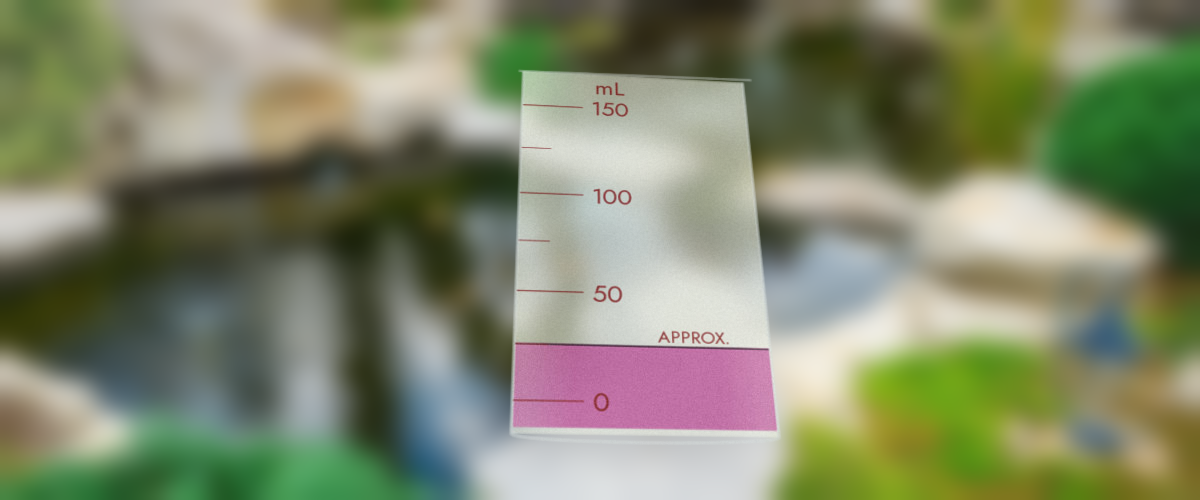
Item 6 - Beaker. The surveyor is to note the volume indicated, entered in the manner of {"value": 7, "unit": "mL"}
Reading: {"value": 25, "unit": "mL"}
